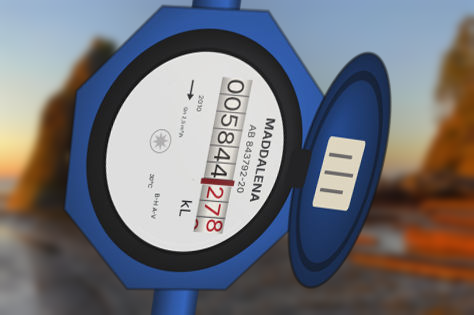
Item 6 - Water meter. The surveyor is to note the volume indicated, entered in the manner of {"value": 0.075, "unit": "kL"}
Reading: {"value": 5844.278, "unit": "kL"}
